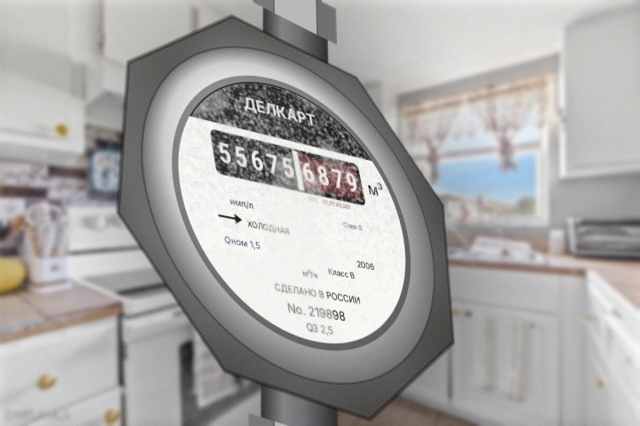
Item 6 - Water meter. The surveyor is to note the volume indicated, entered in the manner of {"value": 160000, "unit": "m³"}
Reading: {"value": 55675.6879, "unit": "m³"}
